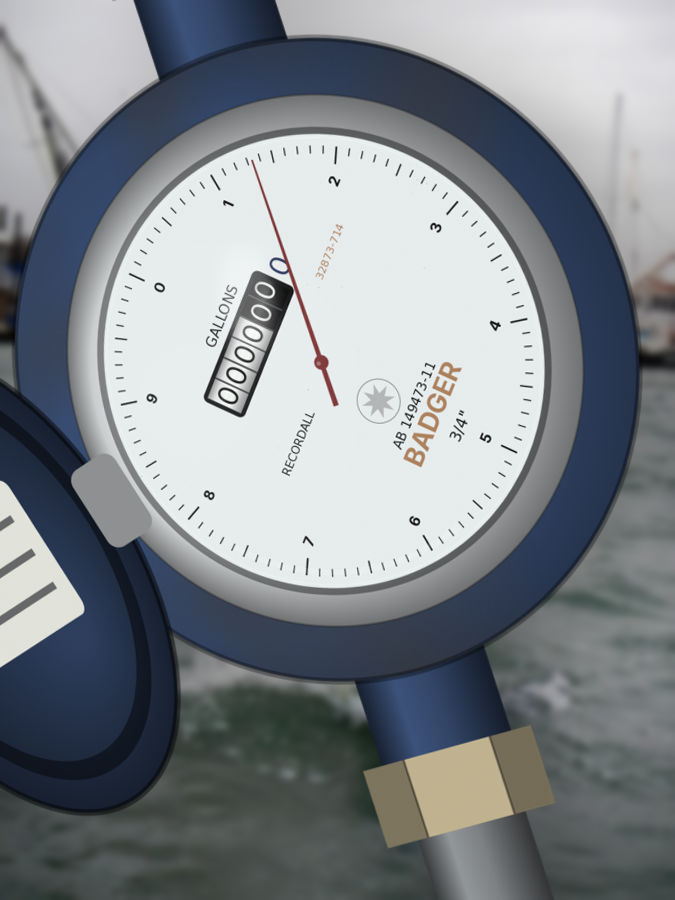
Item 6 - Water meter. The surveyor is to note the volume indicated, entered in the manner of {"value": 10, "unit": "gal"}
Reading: {"value": 1.3, "unit": "gal"}
